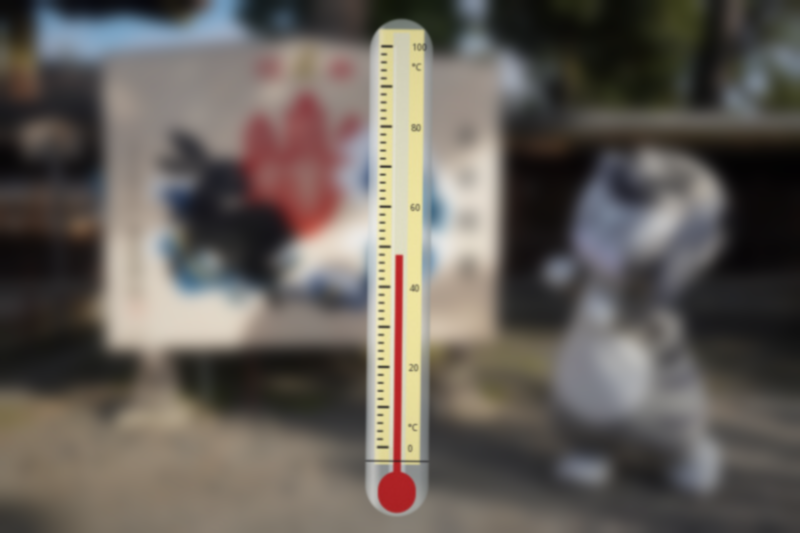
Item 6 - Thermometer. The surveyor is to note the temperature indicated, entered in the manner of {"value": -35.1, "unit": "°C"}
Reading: {"value": 48, "unit": "°C"}
